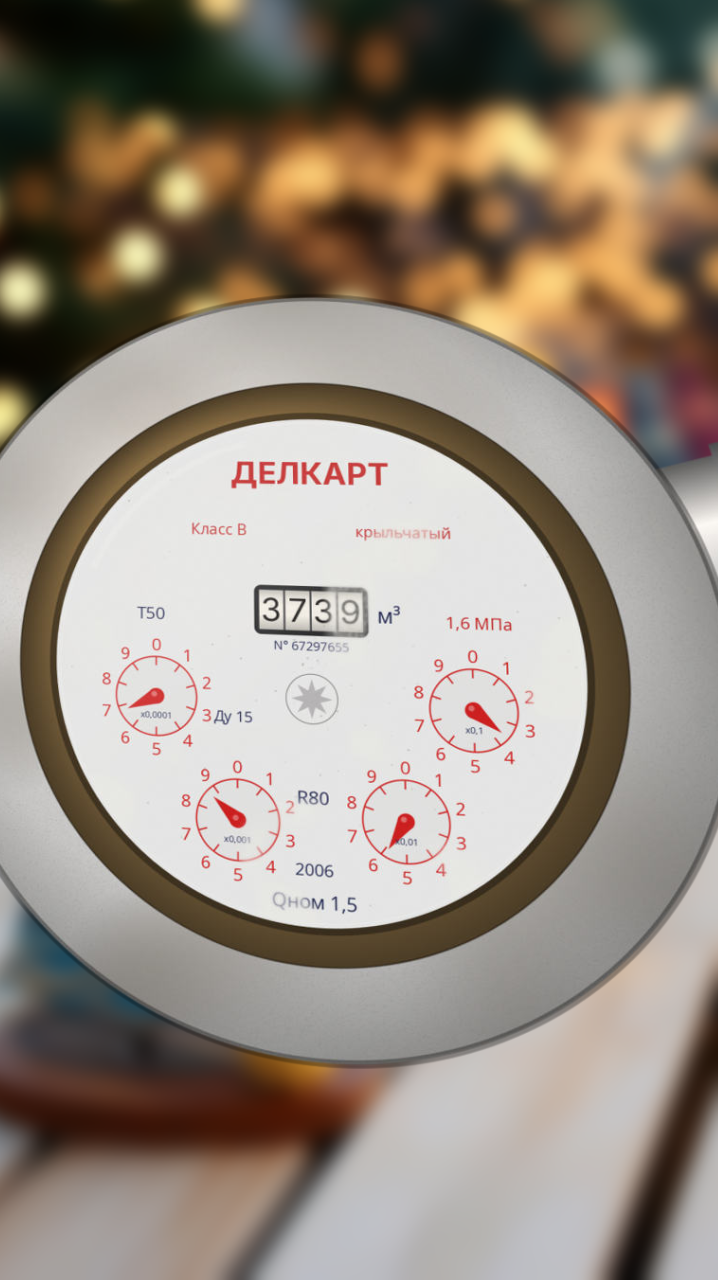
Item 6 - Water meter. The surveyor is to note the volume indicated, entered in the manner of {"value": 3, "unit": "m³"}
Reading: {"value": 3739.3586, "unit": "m³"}
